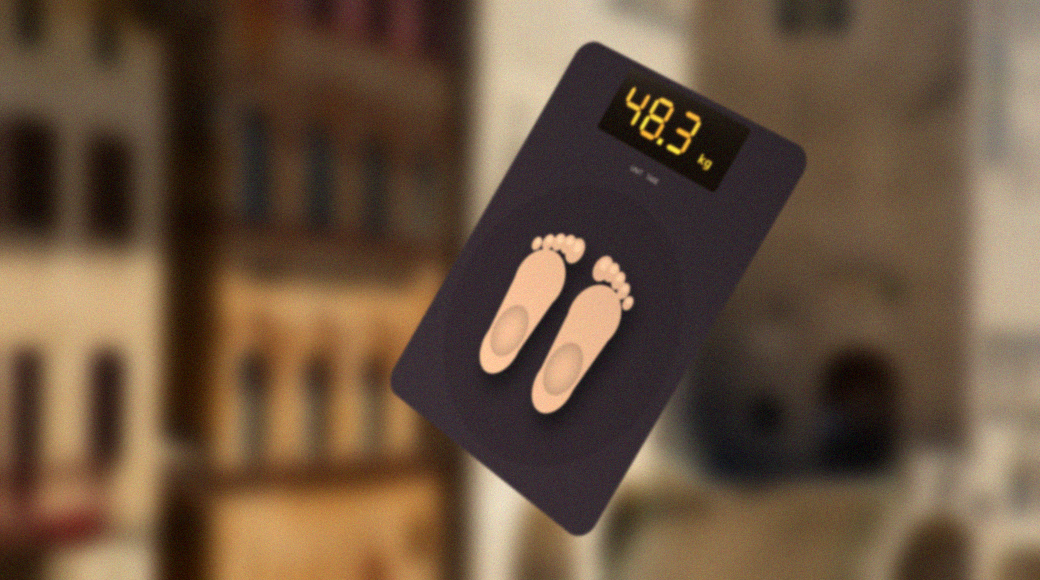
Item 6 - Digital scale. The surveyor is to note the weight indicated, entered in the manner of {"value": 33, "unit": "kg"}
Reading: {"value": 48.3, "unit": "kg"}
